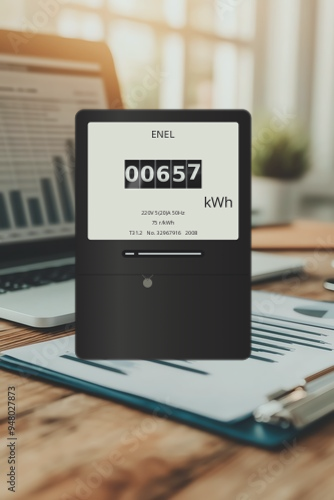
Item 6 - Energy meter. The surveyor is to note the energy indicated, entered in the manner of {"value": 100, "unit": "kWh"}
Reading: {"value": 657, "unit": "kWh"}
